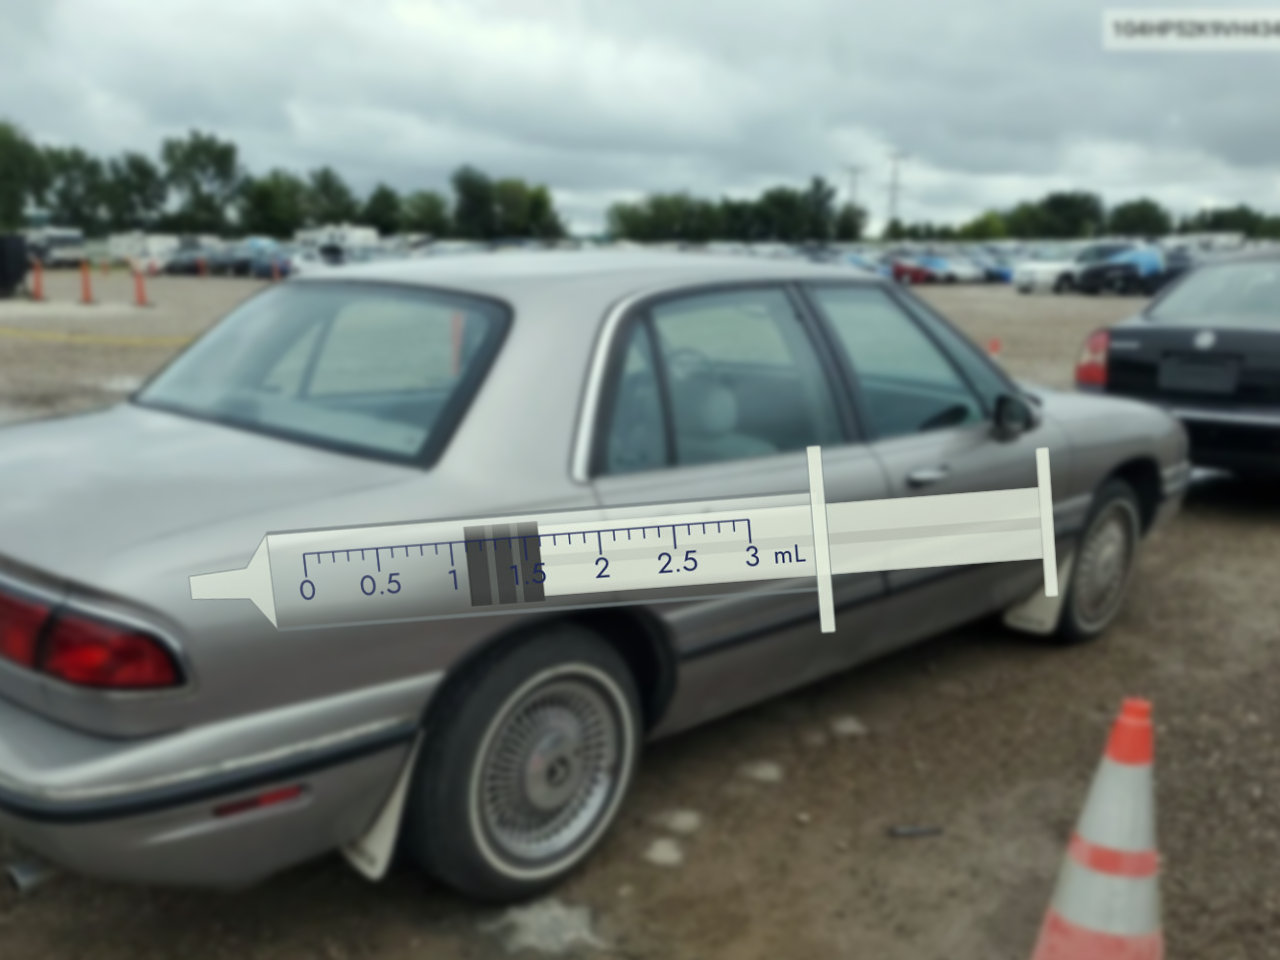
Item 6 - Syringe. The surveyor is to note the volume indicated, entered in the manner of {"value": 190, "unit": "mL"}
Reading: {"value": 1.1, "unit": "mL"}
